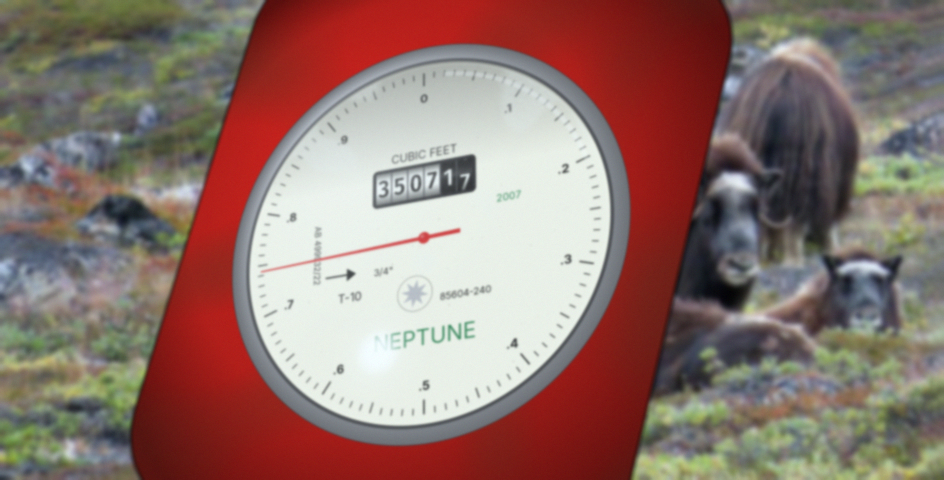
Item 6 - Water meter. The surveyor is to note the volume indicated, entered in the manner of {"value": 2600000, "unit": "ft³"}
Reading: {"value": 350716.74, "unit": "ft³"}
